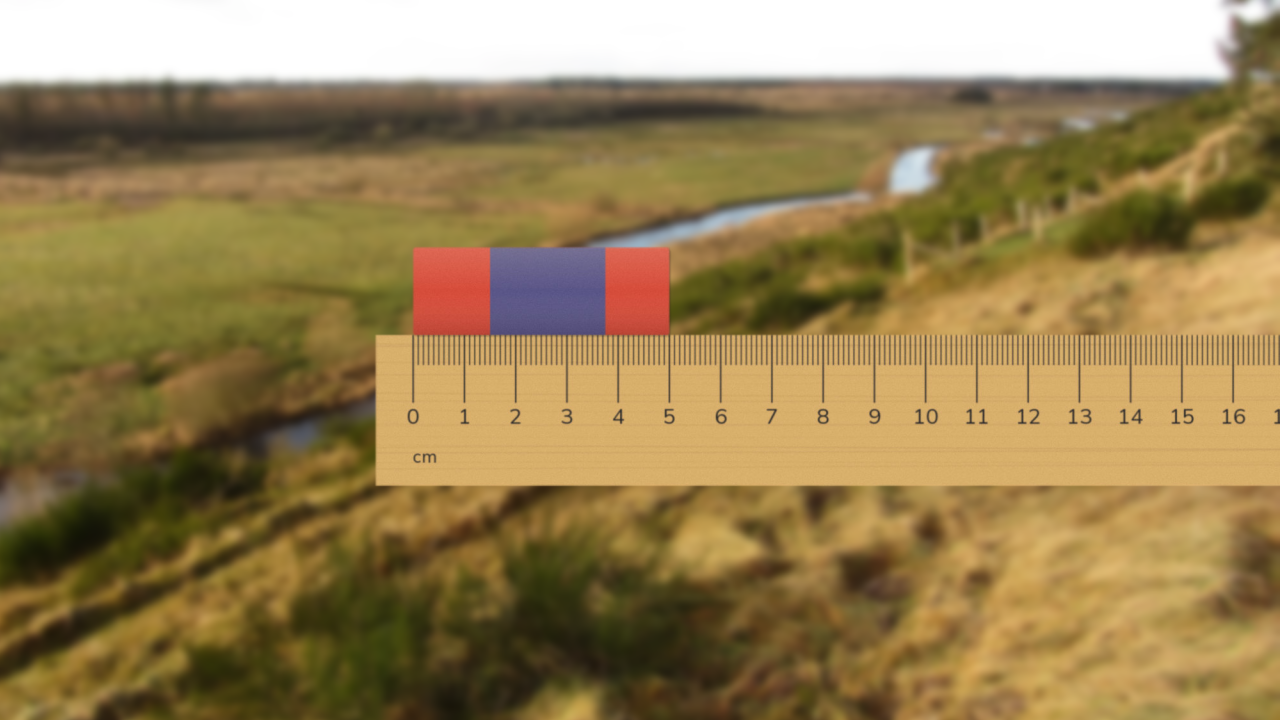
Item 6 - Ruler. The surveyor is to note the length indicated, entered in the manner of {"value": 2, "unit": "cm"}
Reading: {"value": 5, "unit": "cm"}
